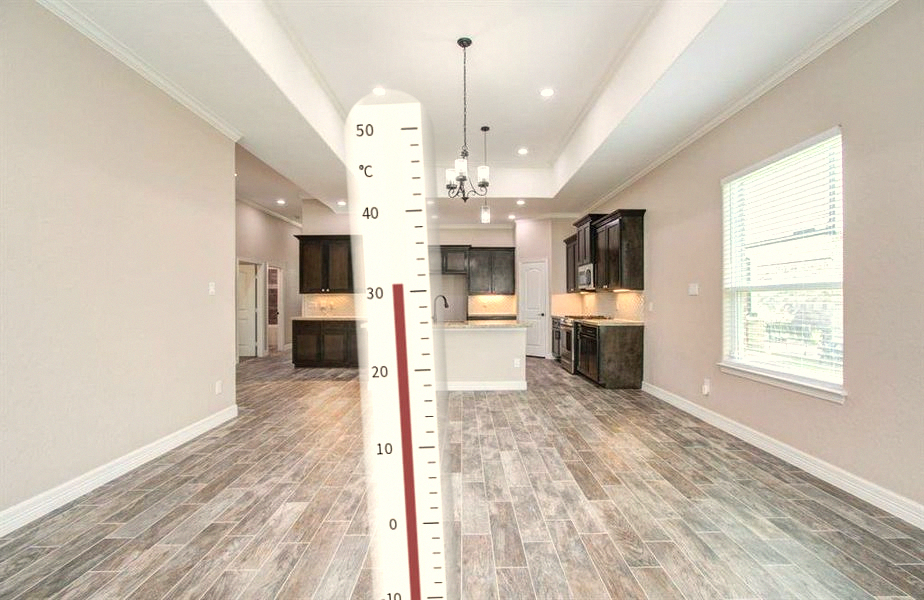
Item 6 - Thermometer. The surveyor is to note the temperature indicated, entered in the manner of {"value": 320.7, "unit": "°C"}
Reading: {"value": 31, "unit": "°C"}
